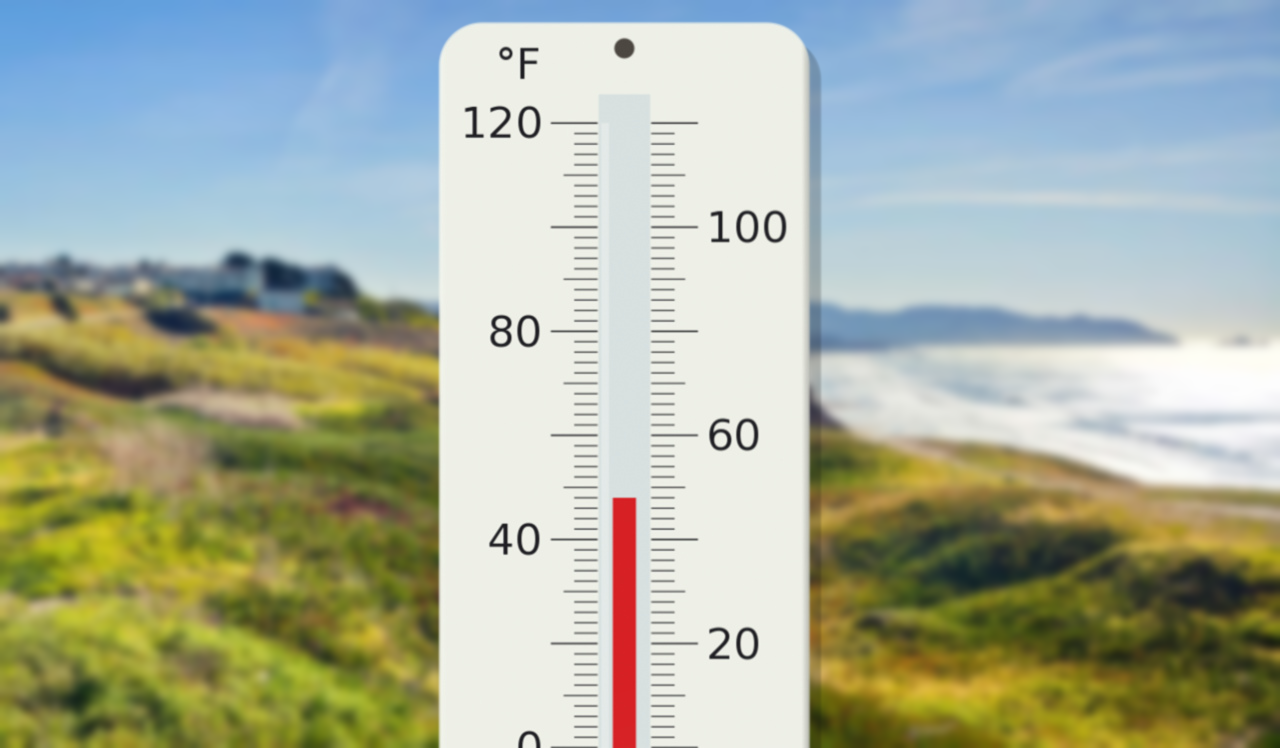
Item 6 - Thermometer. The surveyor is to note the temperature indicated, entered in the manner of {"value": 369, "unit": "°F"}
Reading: {"value": 48, "unit": "°F"}
